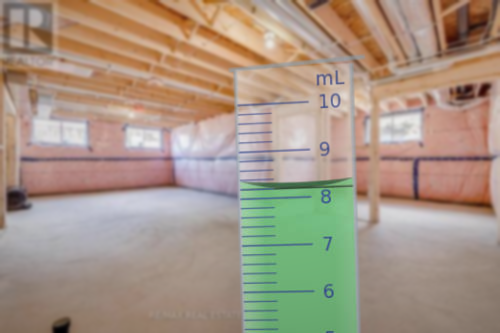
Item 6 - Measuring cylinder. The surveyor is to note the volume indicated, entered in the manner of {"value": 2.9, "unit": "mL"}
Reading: {"value": 8.2, "unit": "mL"}
